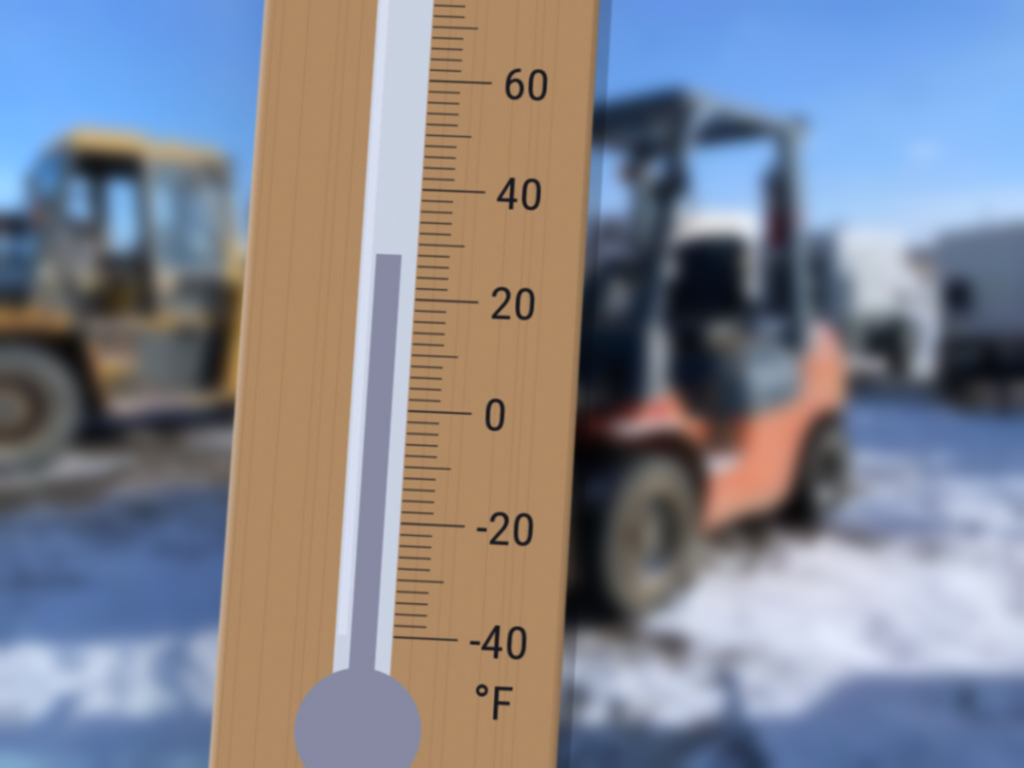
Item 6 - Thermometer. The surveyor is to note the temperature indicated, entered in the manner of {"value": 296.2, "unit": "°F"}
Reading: {"value": 28, "unit": "°F"}
